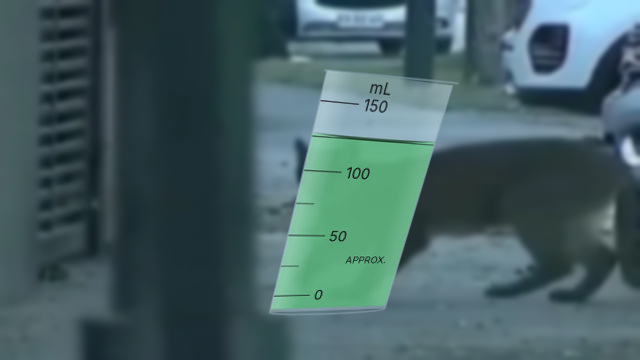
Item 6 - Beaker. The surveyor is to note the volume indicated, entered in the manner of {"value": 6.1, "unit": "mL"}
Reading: {"value": 125, "unit": "mL"}
